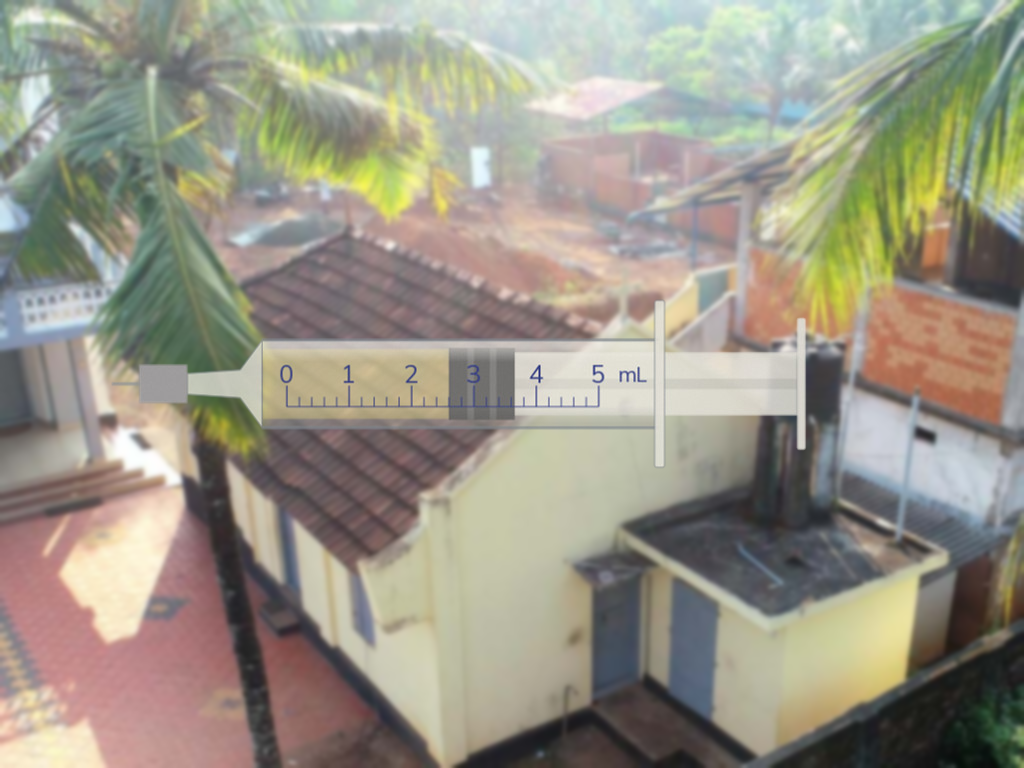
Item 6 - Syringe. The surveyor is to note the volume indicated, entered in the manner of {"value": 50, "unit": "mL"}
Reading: {"value": 2.6, "unit": "mL"}
